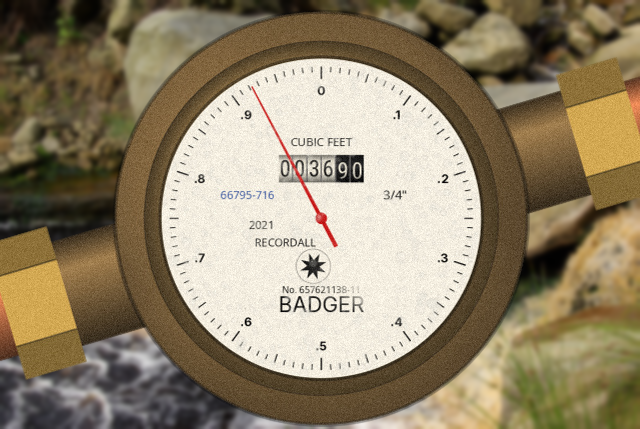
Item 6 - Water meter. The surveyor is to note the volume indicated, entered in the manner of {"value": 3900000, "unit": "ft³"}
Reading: {"value": 3689.92, "unit": "ft³"}
